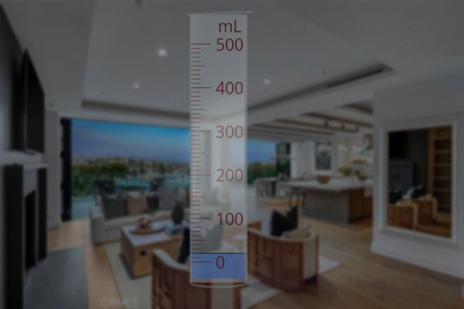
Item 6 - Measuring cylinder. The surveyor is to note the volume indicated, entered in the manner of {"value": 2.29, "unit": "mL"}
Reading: {"value": 20, "unit": "mL"}
